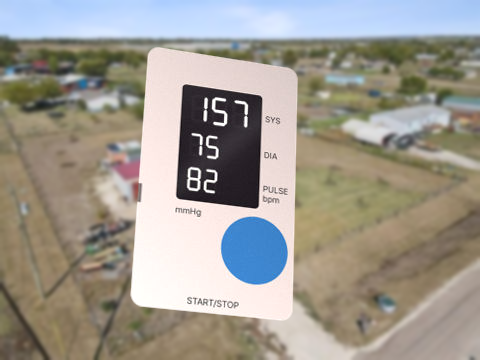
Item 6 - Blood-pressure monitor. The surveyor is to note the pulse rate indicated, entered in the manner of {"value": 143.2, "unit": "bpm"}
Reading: {"value": 82, "unit": "bpm"}
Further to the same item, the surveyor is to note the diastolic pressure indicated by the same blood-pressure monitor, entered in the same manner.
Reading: {"value": 75, "unit": "mmHg"}
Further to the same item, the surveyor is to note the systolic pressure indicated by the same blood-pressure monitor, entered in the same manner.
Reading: {"value": 157, "unit": "mmHg"}
